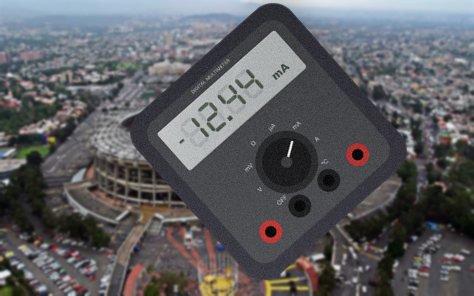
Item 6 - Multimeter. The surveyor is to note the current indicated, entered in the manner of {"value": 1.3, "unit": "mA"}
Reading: {"value": -12.44, "unit": "mA"}
